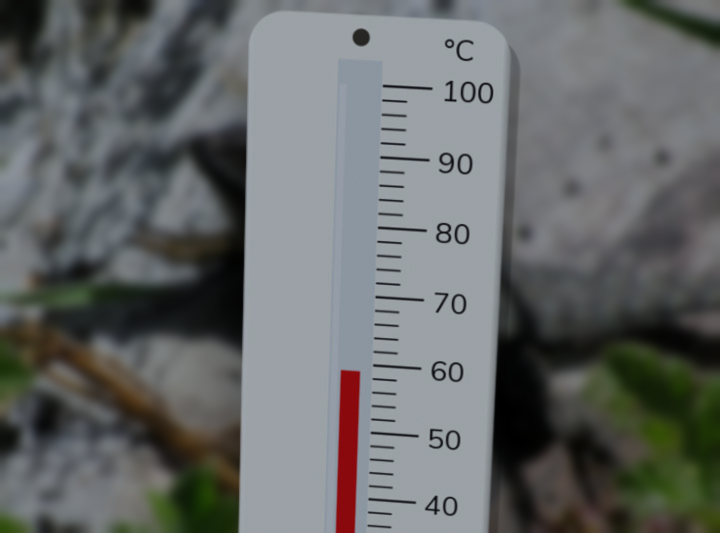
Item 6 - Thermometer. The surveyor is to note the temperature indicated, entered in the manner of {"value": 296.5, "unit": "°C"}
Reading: {"value": 59, "unit": "°C"}
